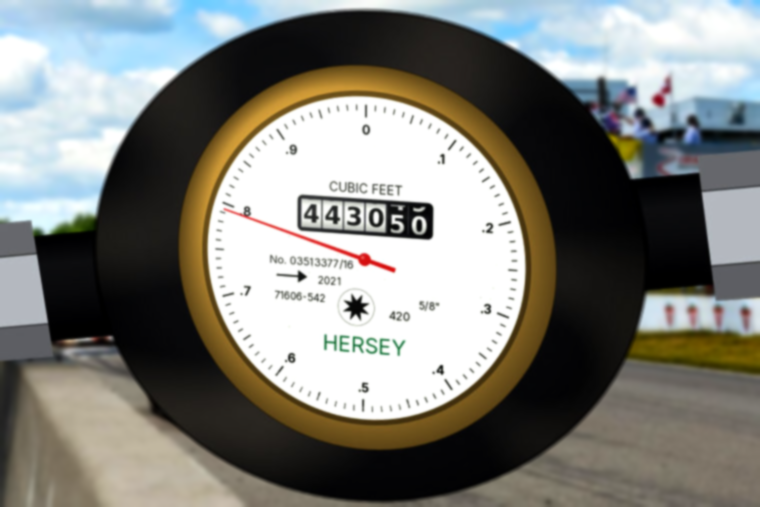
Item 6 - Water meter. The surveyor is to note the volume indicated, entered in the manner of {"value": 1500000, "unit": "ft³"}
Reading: {"value": 443049.79, "unit": "ft³"}
